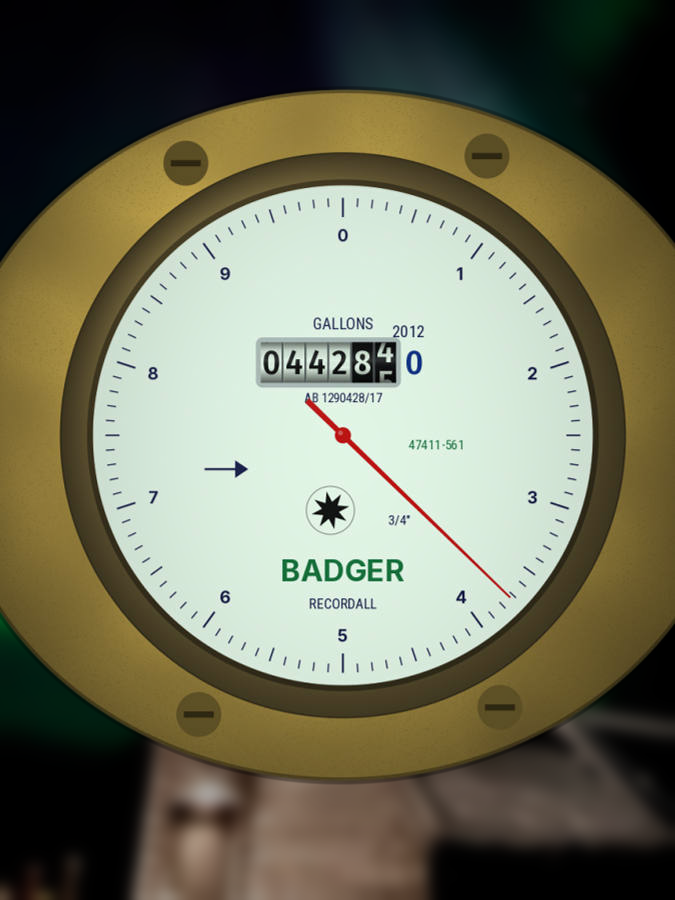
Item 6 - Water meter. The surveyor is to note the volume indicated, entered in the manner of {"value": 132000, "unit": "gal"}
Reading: {"value": 442843.7, "unit": "gal"}
